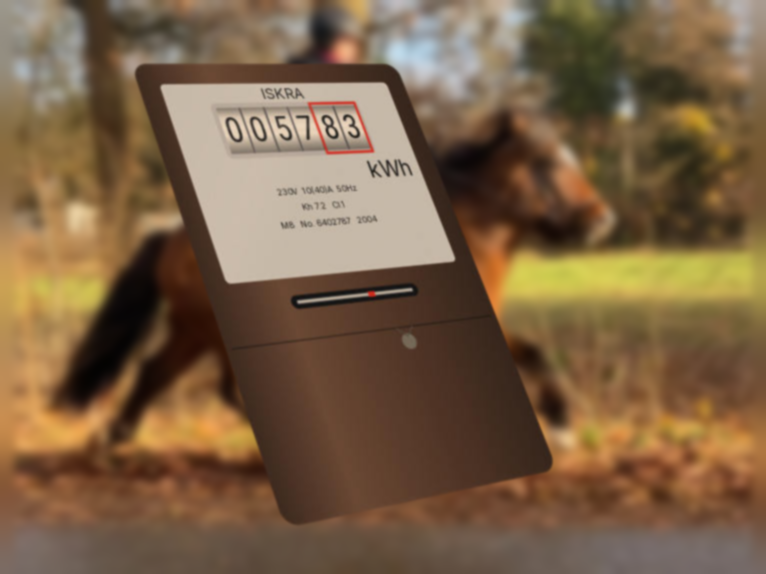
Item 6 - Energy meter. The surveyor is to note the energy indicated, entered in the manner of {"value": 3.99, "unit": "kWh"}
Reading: {"value": 57.83, "unit": "kWh"}
